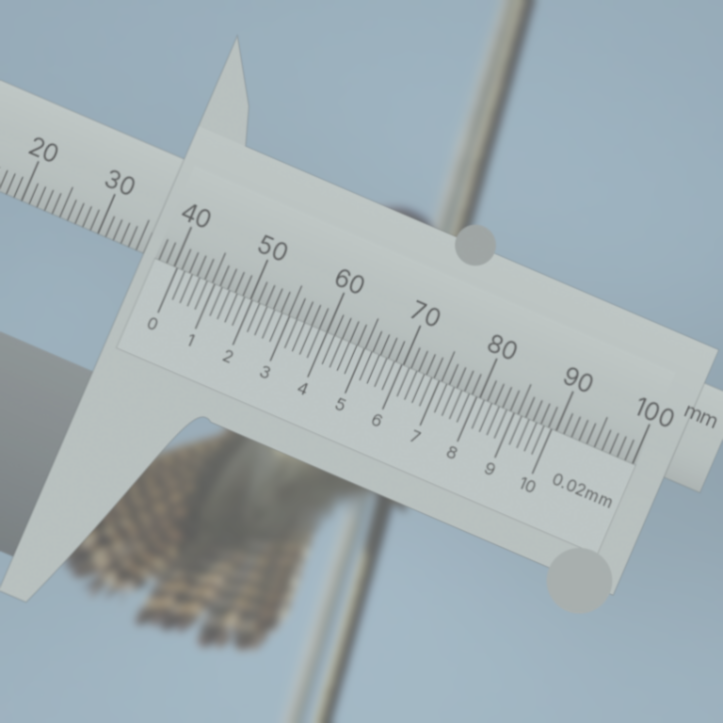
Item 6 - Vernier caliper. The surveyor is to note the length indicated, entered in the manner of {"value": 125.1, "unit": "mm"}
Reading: {"value": 40.4, "unit": "mm"}
